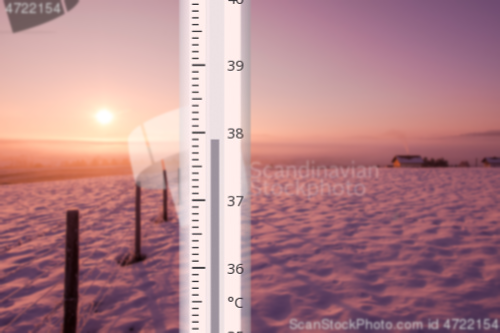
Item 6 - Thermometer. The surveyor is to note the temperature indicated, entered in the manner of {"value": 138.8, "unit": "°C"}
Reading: {"value": 37.9, "unit": "°C"}
